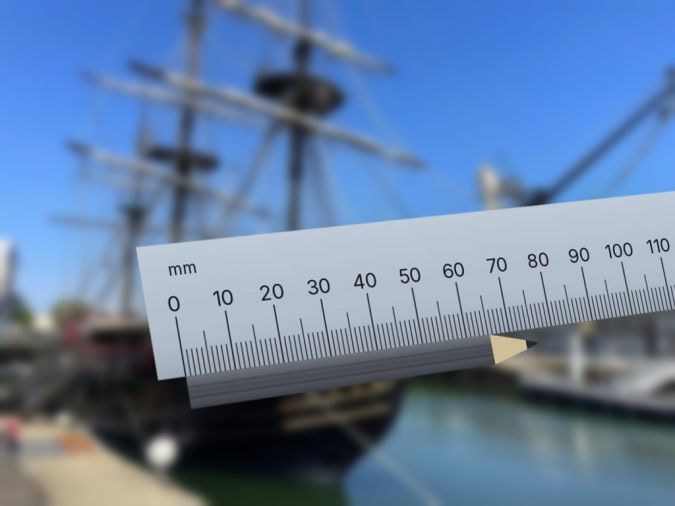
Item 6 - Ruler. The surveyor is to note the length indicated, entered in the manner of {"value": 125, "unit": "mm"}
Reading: {"value": 76, "unit": "mm"}
